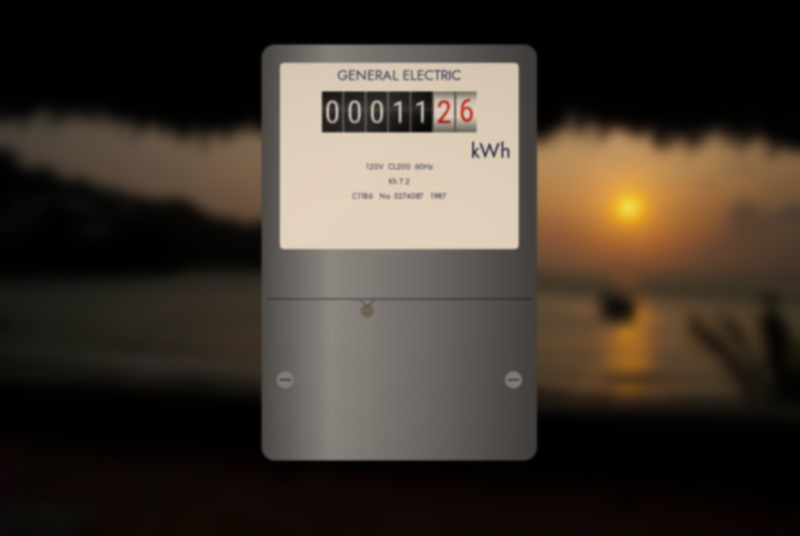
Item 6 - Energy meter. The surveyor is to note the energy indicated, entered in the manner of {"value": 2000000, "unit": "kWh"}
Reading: {"value": 11.26, "unit": "kWh"}
